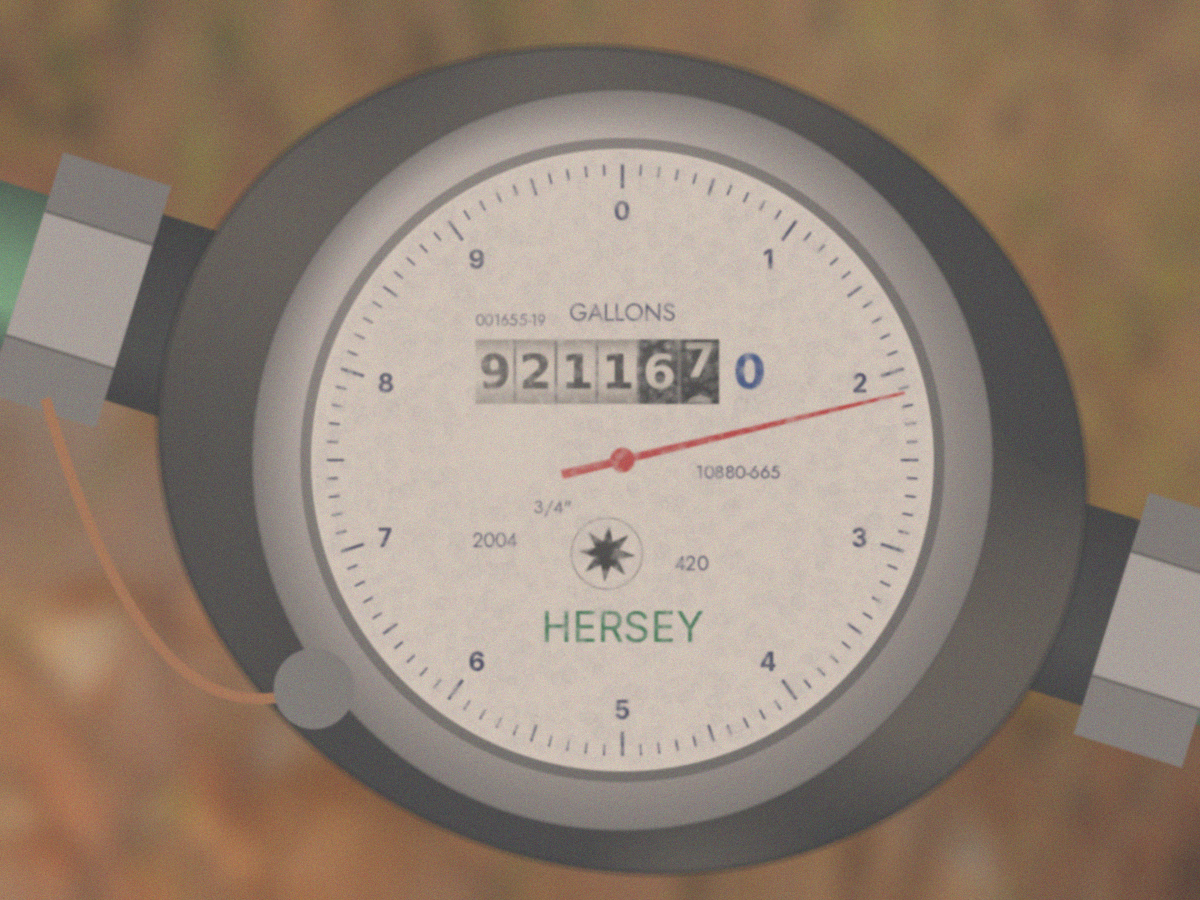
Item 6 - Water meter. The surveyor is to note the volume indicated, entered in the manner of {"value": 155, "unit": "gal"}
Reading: {"value": 9211672.1, "unit": "gal"}
